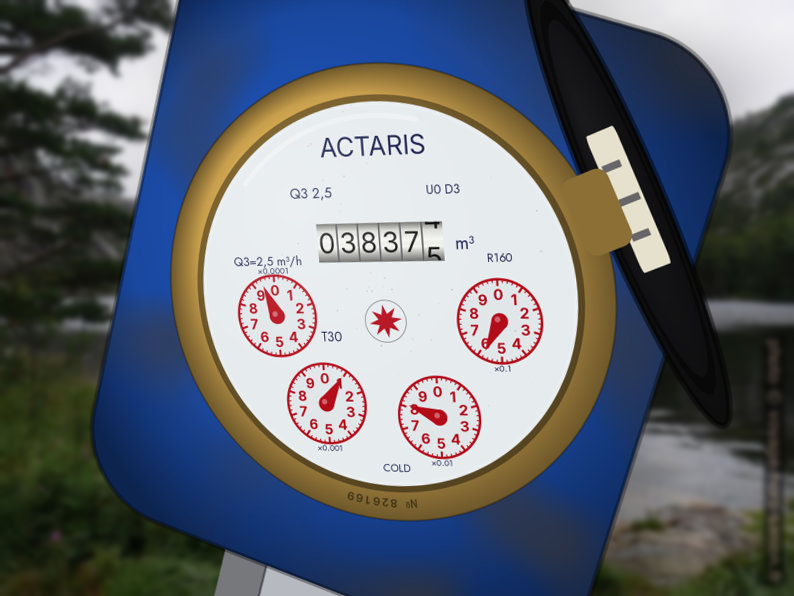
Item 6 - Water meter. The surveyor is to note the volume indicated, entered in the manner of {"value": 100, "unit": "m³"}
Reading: {"value": 38374.5809, "unit": "m³"}
